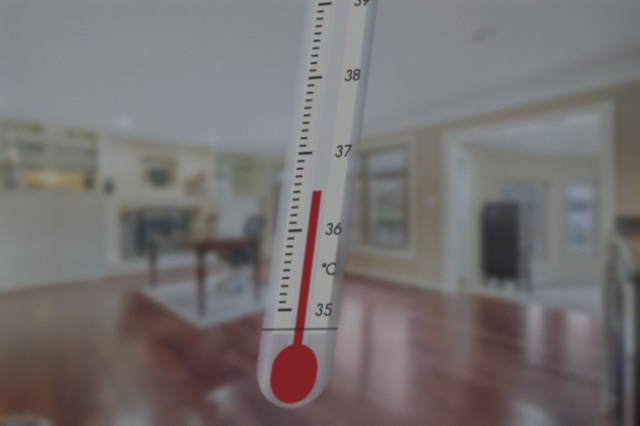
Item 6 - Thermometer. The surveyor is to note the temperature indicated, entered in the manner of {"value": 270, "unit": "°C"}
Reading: {"value": 36.5, "unit": "°C"}
